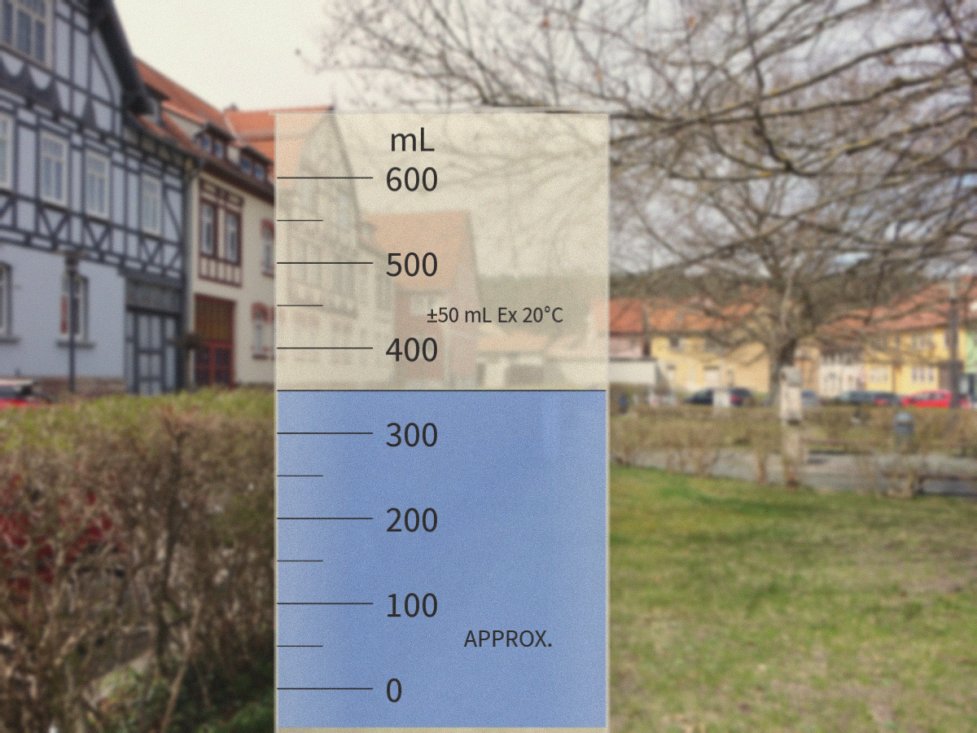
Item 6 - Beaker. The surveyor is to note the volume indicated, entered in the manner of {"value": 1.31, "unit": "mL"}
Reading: {"value": 350, "unit": "mL"}
